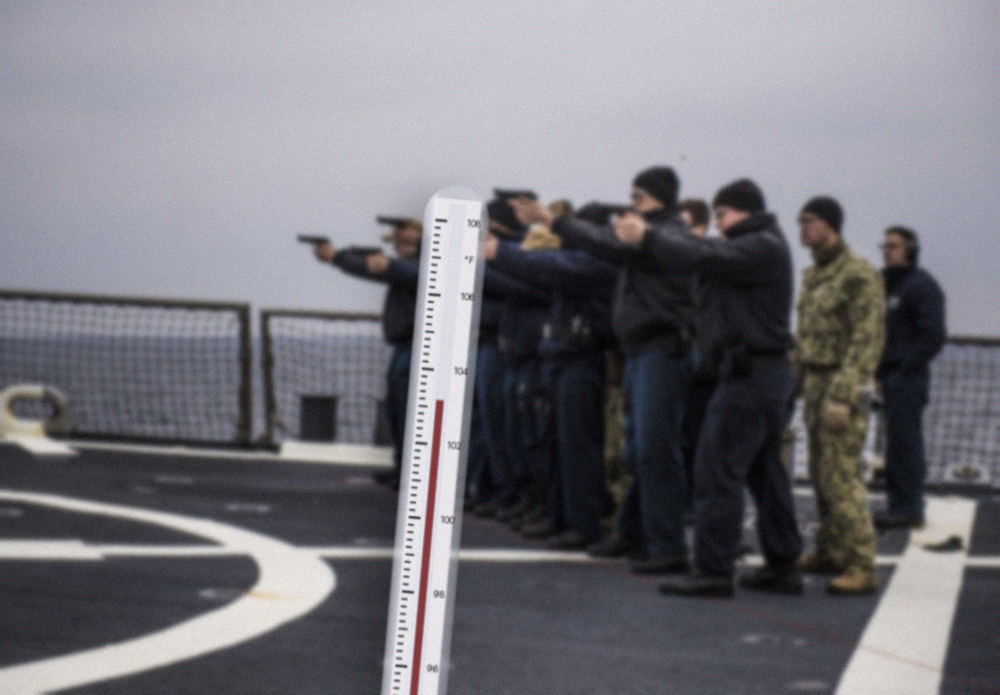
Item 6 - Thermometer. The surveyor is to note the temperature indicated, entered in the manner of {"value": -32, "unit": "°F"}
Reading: {"value": 103.2, "unit": "°F"}
